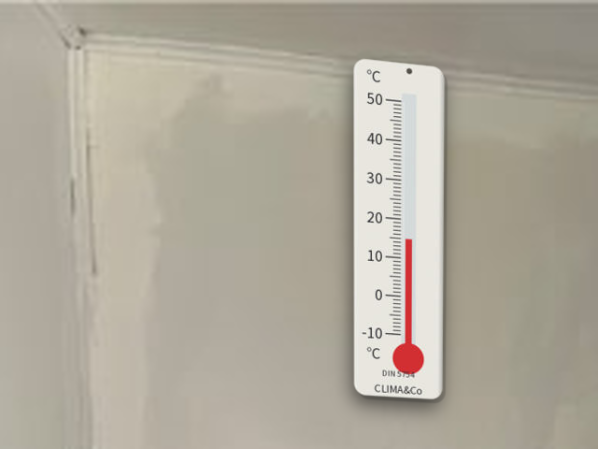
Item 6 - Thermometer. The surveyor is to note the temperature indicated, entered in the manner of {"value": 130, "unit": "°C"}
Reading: {"value": 15, "unit": "°C"}
